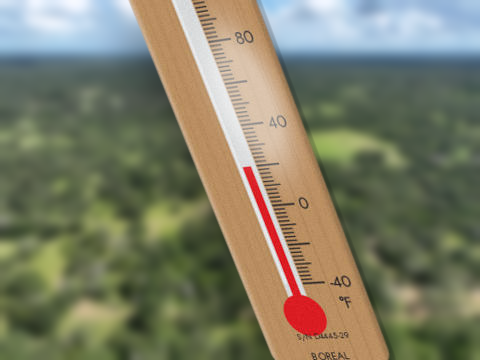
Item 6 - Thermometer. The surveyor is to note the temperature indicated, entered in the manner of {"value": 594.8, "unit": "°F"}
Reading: {"value": 20, "unit": "°F"}
